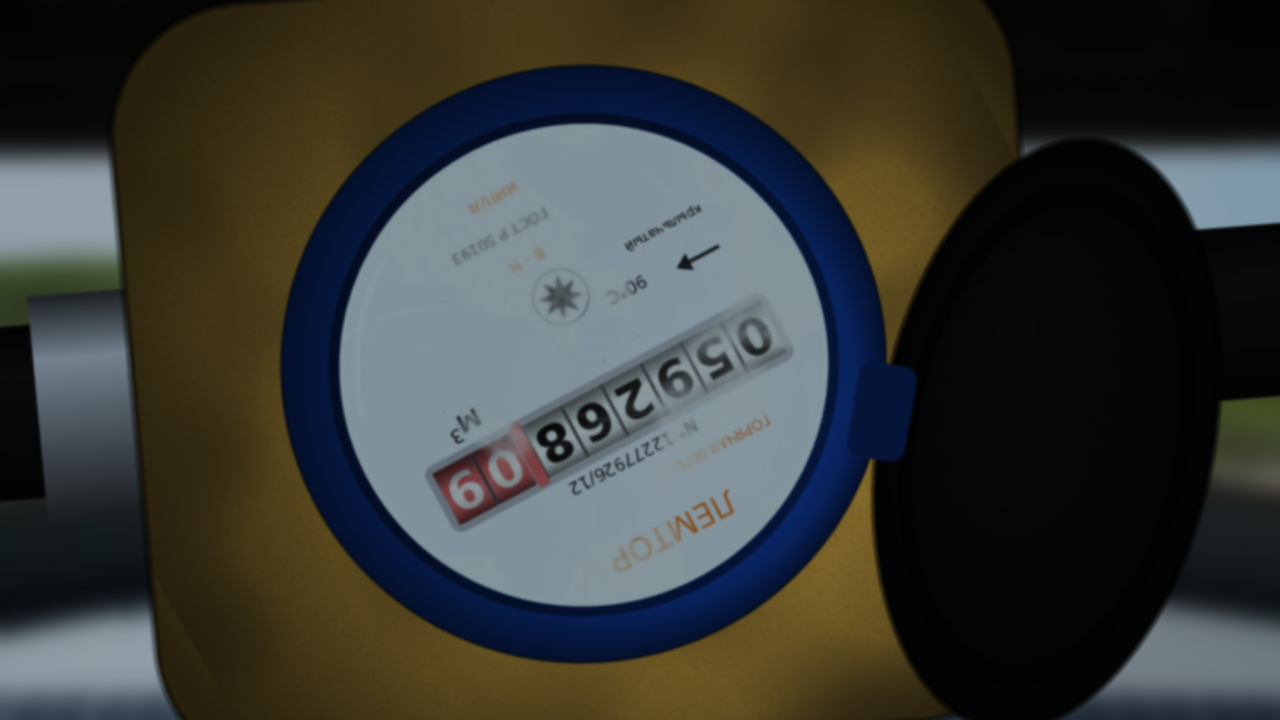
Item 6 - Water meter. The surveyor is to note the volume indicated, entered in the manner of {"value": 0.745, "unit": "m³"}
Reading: {"value": 59268.09, "unit": "m³"}
